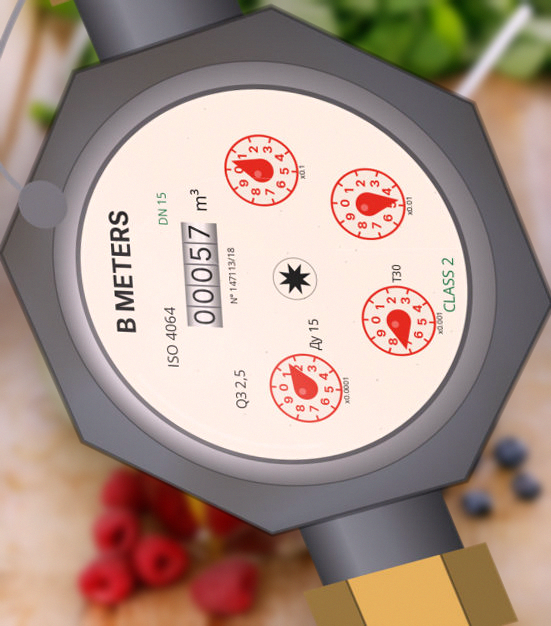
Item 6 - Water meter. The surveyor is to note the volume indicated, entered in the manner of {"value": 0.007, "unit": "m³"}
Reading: {"value": 57.0471, "unit": "m³"}
